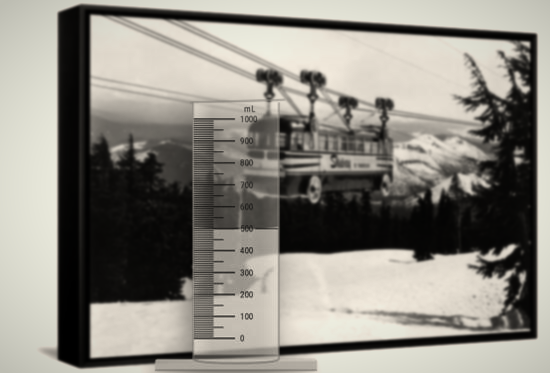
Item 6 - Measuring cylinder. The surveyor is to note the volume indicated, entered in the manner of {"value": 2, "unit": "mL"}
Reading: {"value": 500, "unit": "mL"}
